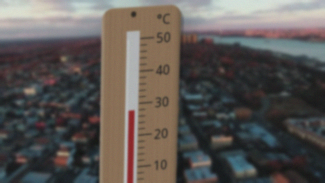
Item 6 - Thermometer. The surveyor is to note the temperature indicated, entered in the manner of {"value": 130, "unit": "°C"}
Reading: {"value": 28, "unit": "°C"}
